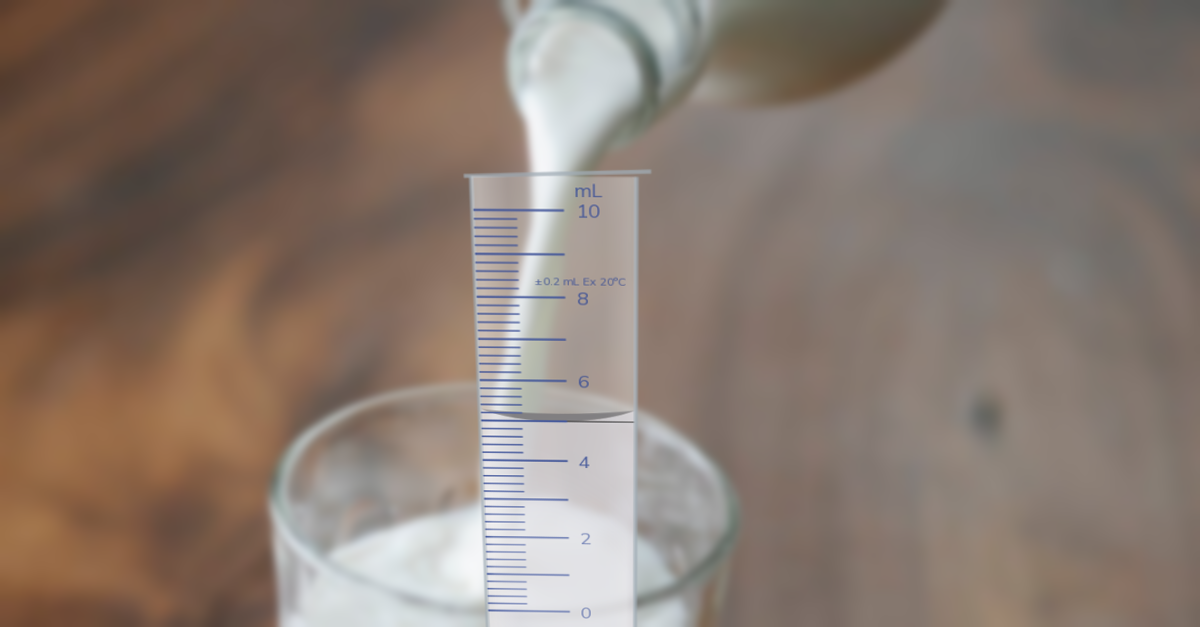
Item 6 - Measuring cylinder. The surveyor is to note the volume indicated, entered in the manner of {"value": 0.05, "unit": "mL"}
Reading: {"value": 5, "unit": "mL"}
